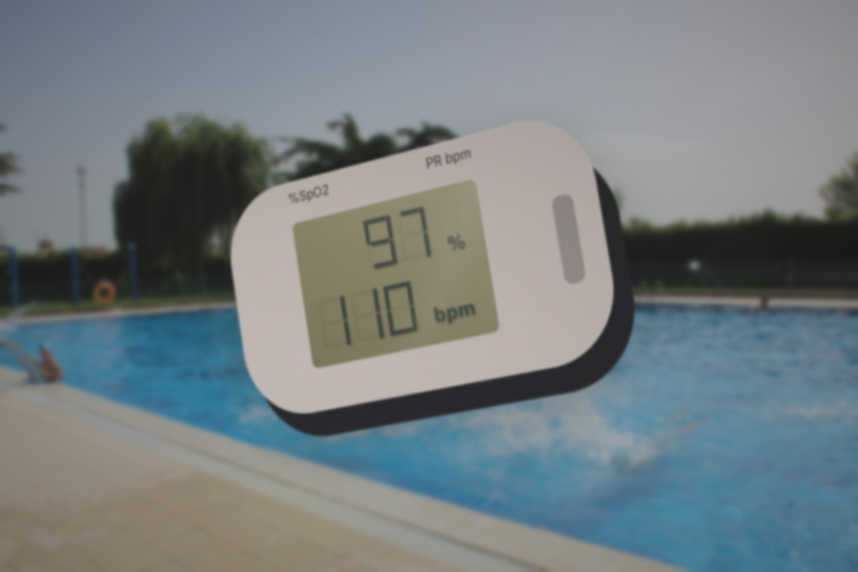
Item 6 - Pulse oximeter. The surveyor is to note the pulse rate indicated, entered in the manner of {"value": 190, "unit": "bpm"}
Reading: {"value": 110, "unit": "bpm"}
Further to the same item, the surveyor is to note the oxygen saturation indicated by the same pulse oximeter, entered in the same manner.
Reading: {"value": 97, "unit": "%"}
